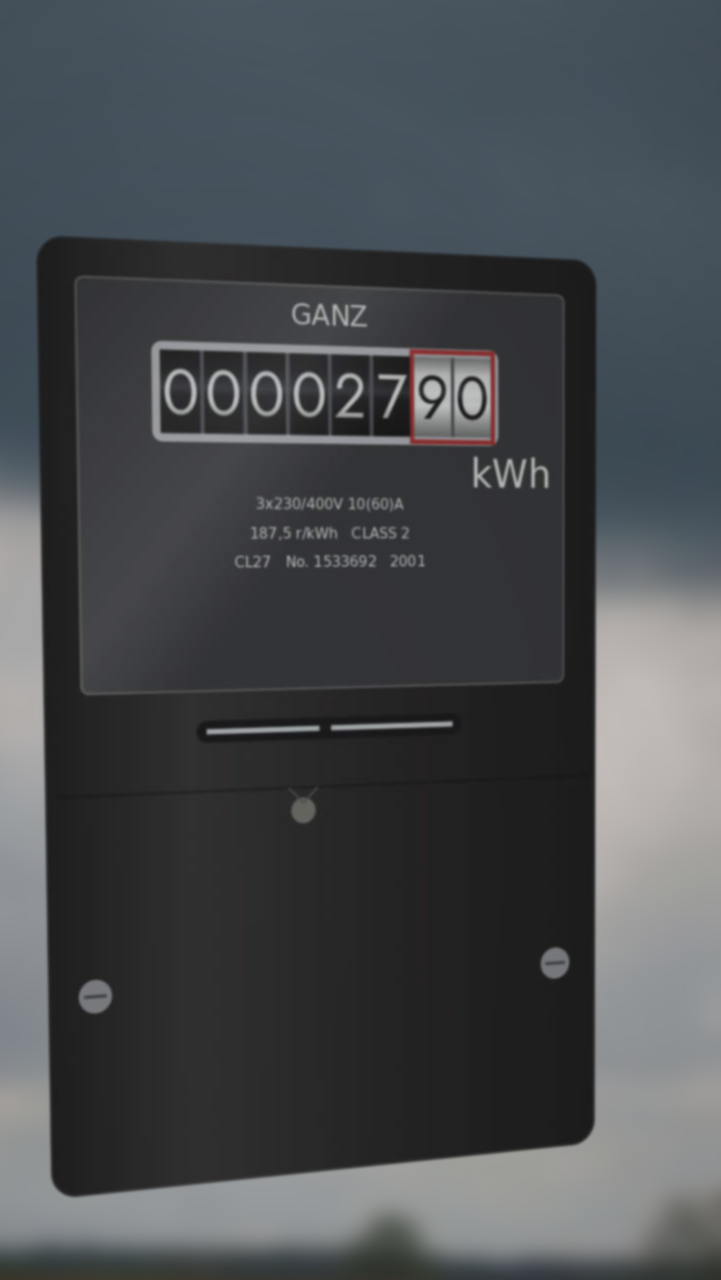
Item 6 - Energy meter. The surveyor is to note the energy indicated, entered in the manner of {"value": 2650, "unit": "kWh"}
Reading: {"value": 27.90, "unit": "kWh"}
